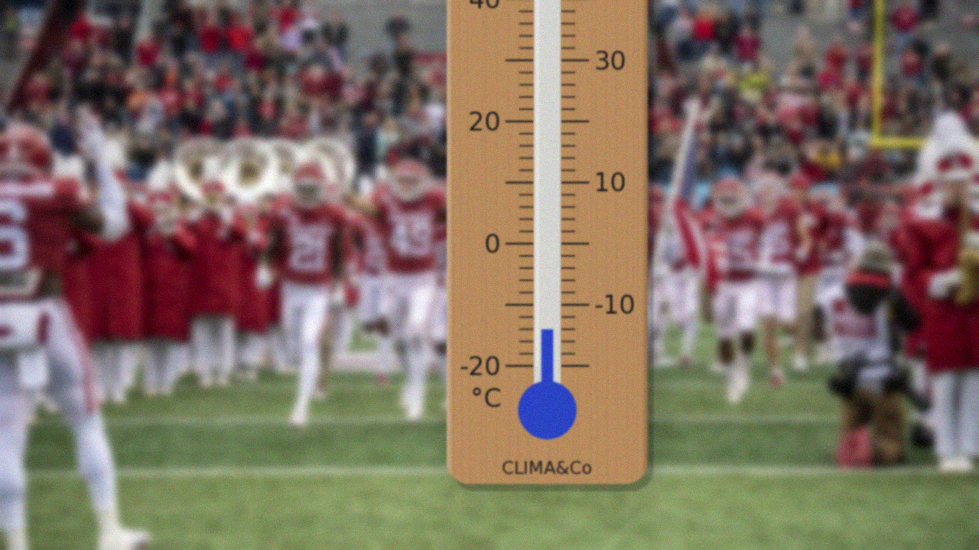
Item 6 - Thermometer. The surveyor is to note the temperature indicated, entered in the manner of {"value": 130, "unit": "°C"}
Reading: {"value": -14, "unit": "°C"}
